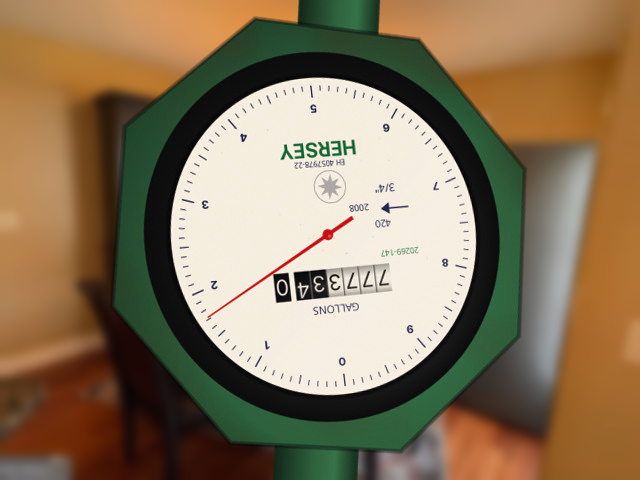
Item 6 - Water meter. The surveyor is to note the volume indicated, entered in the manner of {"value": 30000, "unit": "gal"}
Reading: {"value": 7773341.7, "unit": "gal"}
